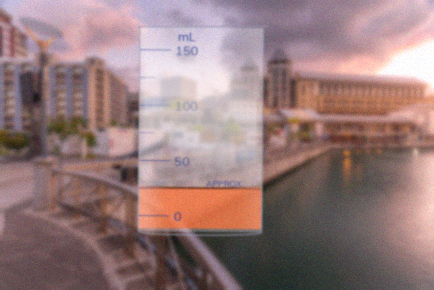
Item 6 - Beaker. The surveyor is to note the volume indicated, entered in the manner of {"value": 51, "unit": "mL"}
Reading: {"value": 25, "unit": "mL"}
